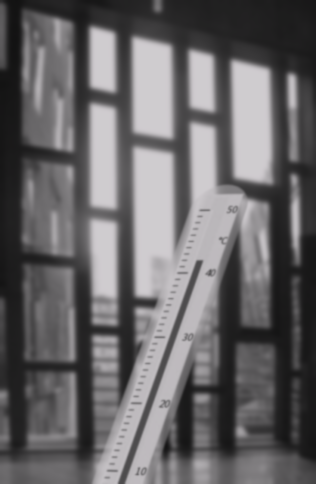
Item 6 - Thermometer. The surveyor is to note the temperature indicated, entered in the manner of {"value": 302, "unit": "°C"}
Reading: {"value": 42, "unit": "°C"}
